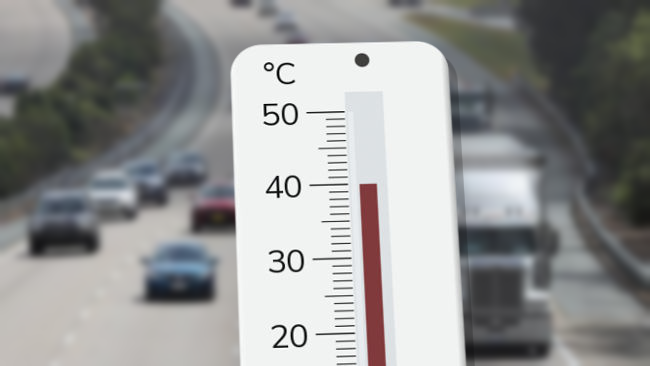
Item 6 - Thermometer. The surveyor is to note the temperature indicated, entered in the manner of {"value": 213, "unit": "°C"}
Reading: {"value": 40, "unit": "°C"}
